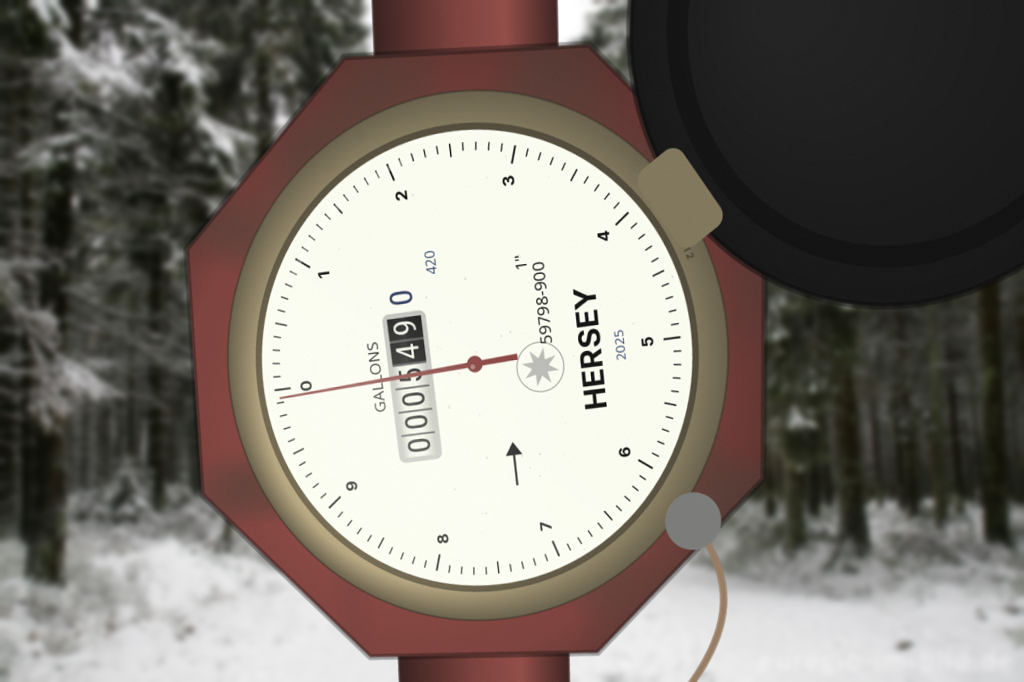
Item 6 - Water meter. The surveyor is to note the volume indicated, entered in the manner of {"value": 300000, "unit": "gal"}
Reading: {"value": 5489.9, "unit": "gal"}
